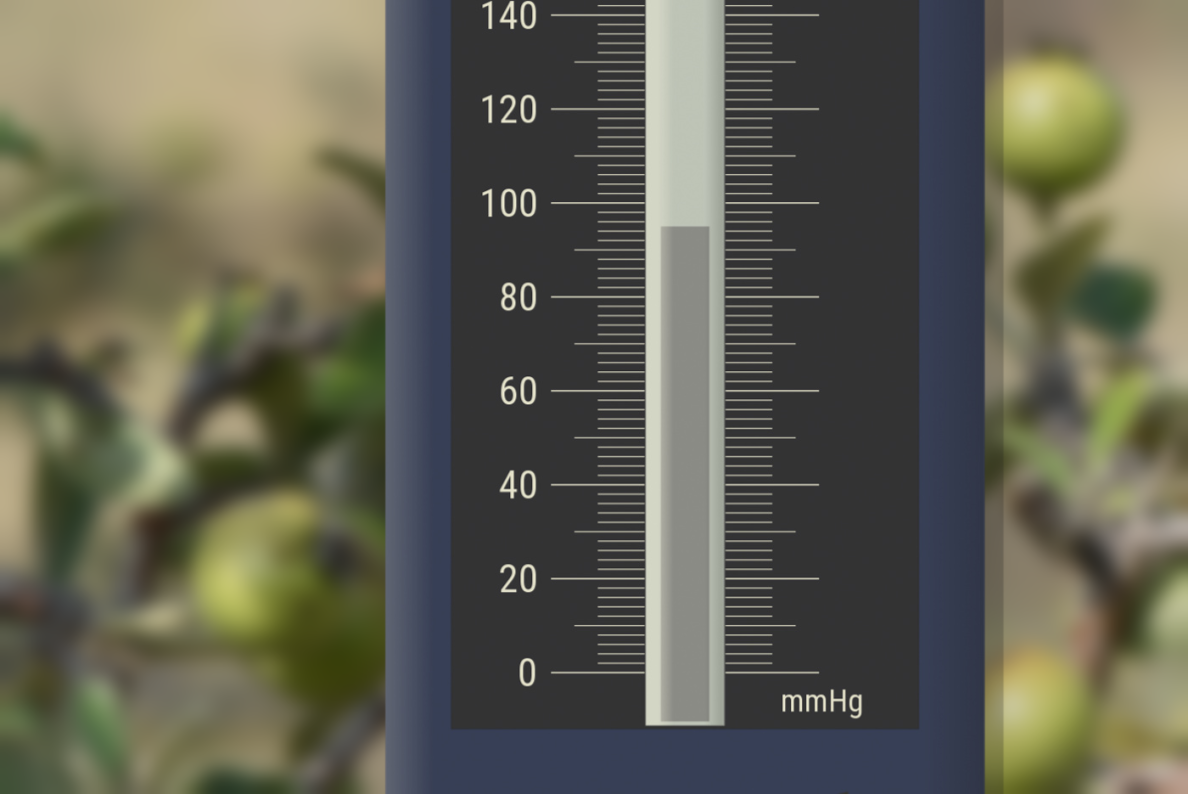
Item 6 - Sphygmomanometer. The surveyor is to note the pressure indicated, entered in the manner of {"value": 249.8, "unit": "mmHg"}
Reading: {"value": 95, "unit": "mmHg"}
